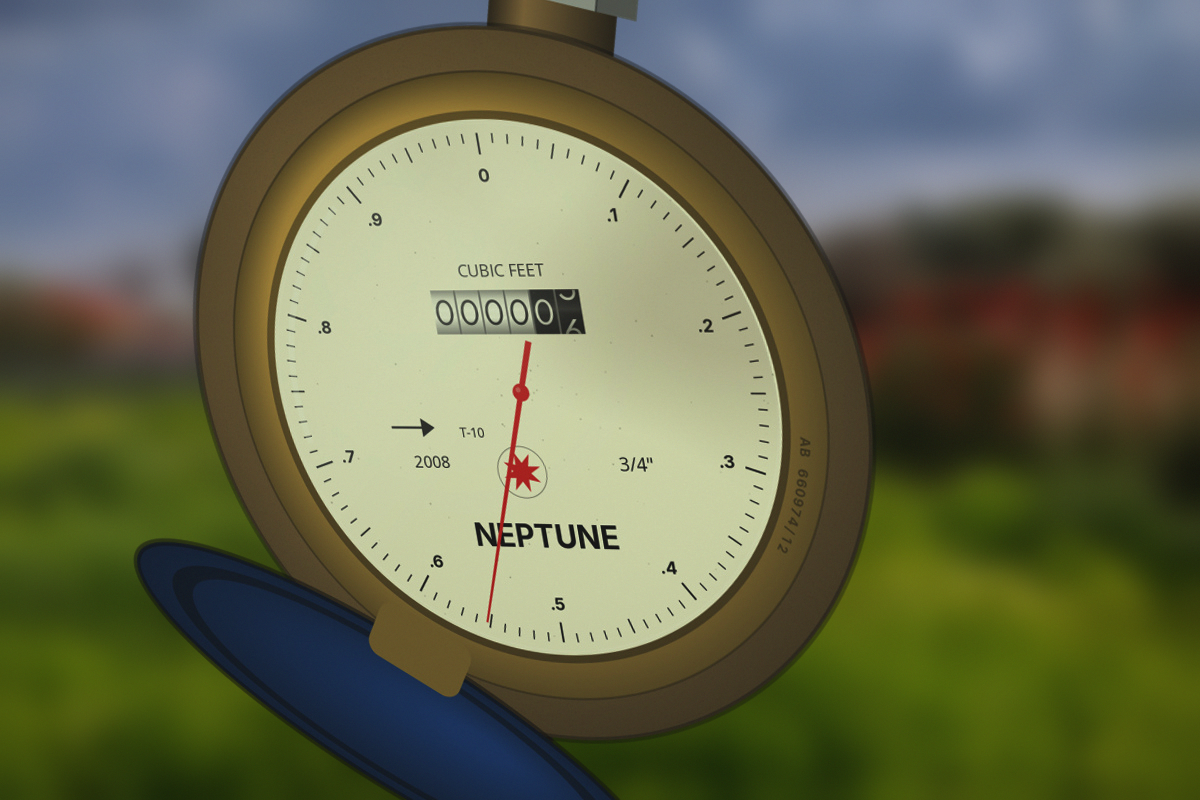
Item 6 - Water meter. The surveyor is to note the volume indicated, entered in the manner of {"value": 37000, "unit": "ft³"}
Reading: {"value": 5.55, "unit": "ft³"}
